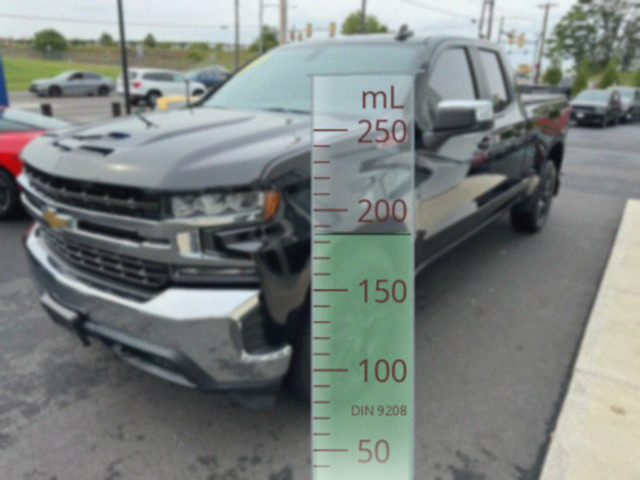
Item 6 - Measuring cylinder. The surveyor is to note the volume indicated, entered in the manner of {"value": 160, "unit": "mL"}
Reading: {"value": 185, "unit": "mL"}
